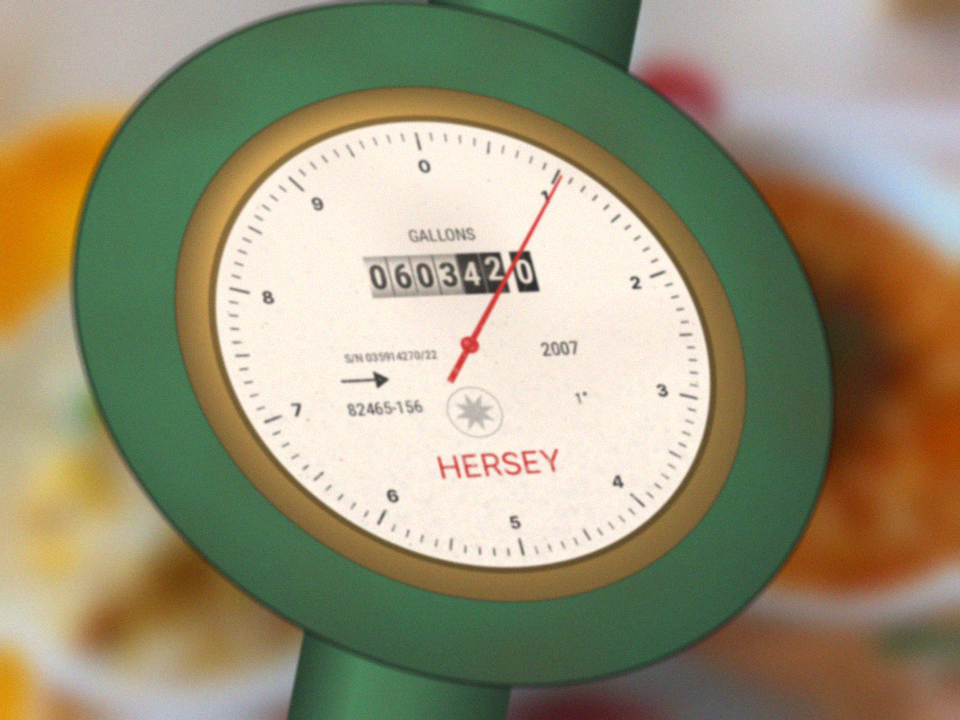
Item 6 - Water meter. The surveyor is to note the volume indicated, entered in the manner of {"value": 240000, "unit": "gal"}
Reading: {"value": 603421.0, "unit": "gal"}
